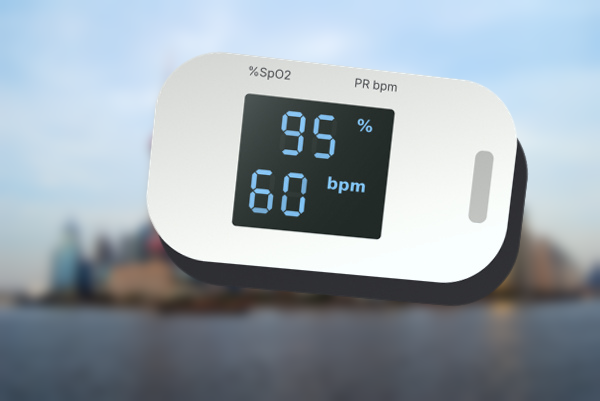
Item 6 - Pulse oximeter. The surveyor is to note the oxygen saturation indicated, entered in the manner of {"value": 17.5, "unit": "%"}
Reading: {"value": 95, "unit": "%"}
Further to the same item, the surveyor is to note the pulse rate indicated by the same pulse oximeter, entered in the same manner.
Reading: {"value": 60, "unit": "bpm"}
